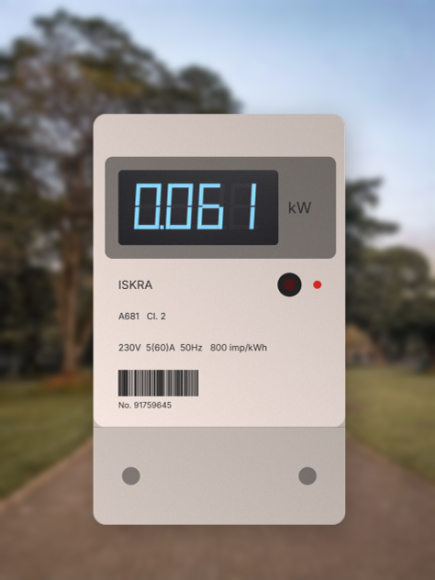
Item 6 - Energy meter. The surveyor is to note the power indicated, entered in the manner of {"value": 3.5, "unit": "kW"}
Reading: {"value": 0.061, "unit": "kW"}
